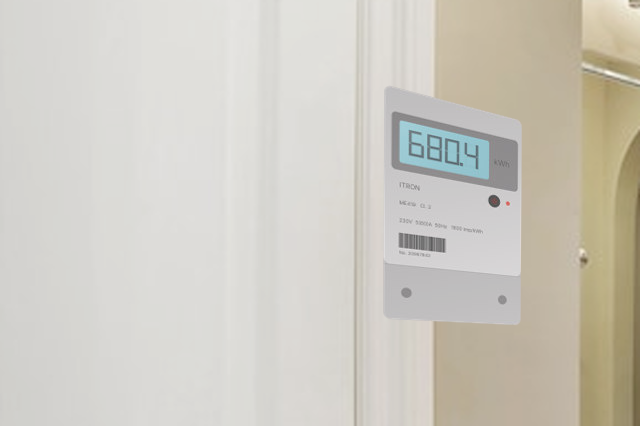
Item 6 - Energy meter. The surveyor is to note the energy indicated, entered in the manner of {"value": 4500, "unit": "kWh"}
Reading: {"value": 680.4, "unit": "kWh"}
